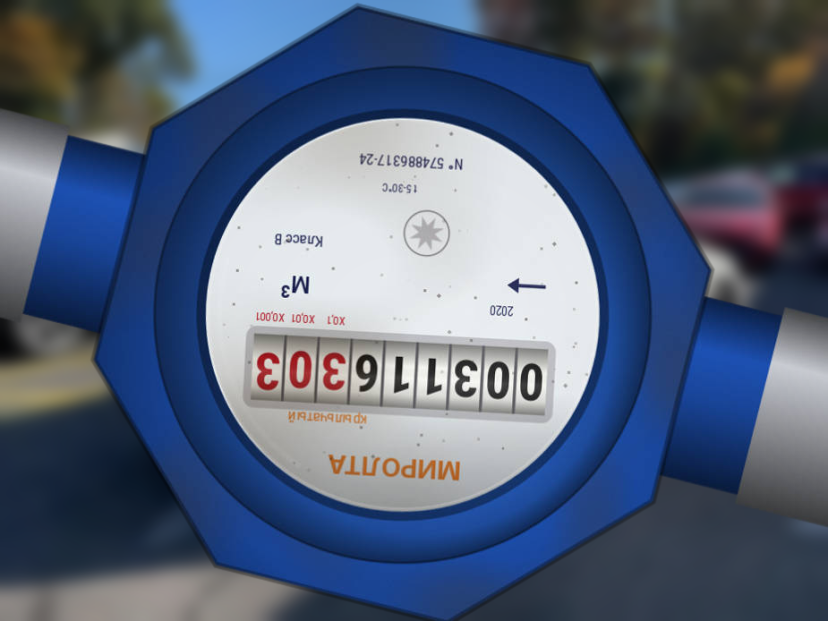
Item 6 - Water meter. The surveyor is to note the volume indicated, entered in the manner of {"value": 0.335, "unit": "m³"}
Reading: {"value": 3116.303, "unit": "m³"}
